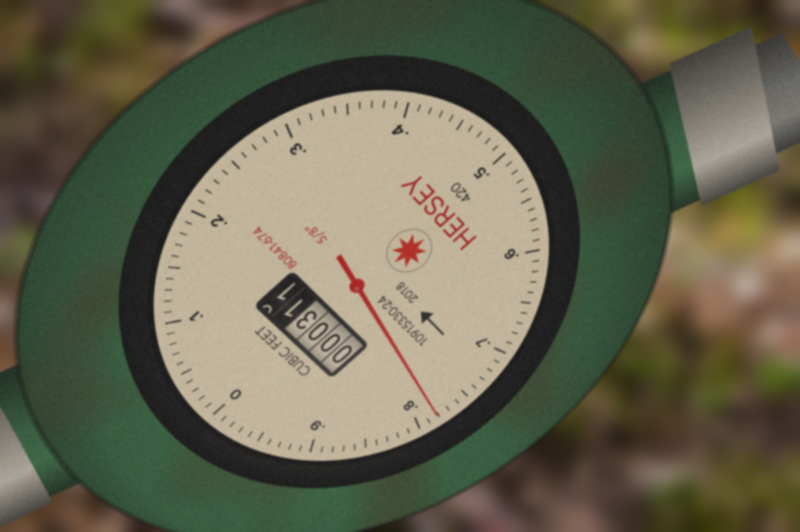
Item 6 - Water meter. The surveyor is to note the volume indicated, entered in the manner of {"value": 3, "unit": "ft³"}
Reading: {"value": 310.78, "unit": "ft³"}
